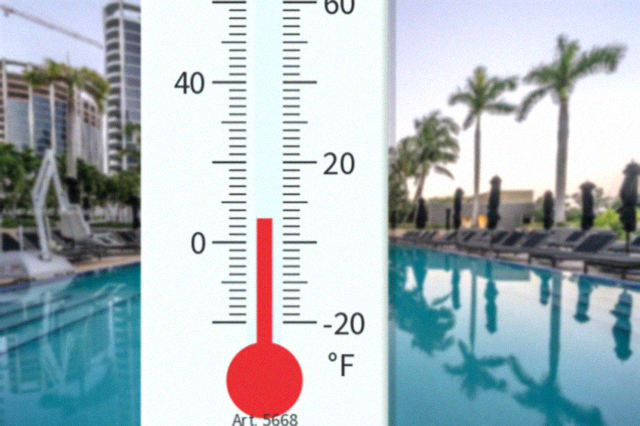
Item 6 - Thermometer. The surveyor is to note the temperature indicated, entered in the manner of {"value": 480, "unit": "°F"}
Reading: {"value": 6, "unit": "°F"}
